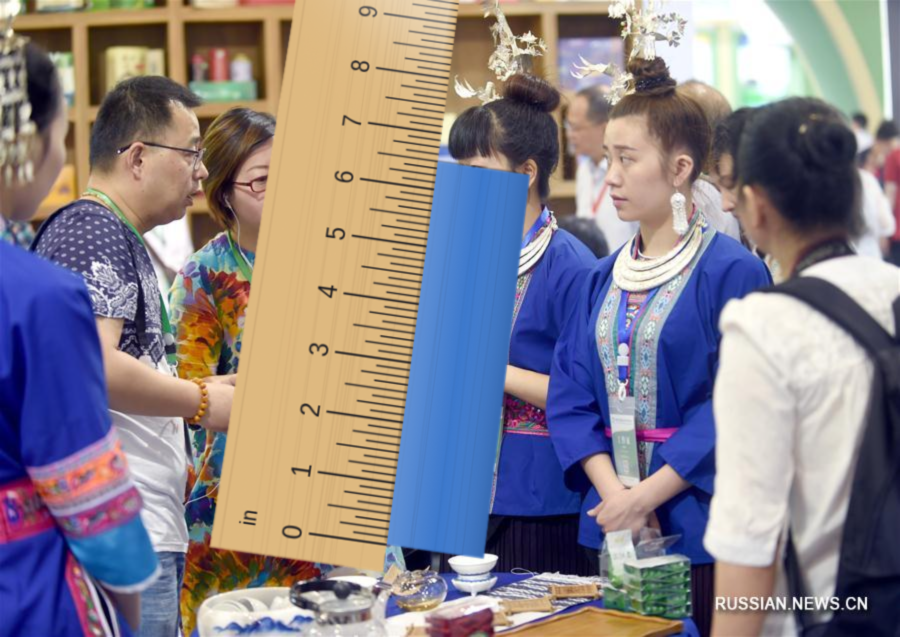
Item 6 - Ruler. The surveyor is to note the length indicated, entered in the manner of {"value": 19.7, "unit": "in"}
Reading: {"value": 6.5, "unit": "in"}
